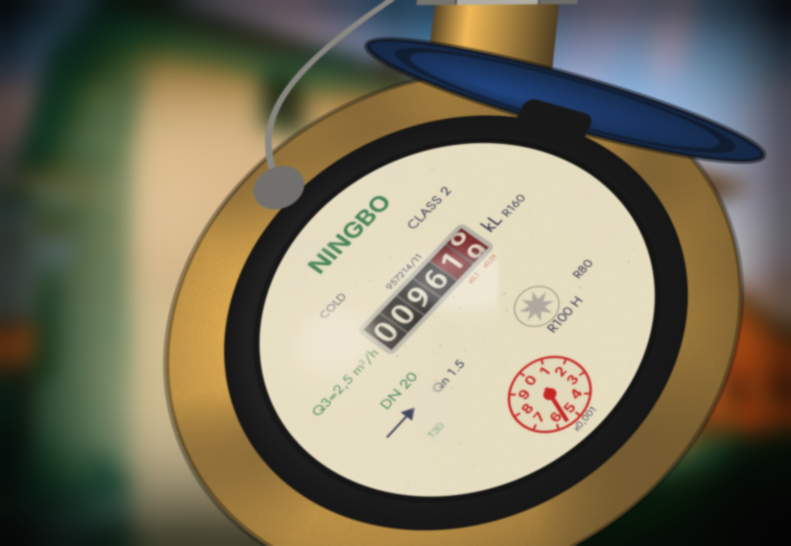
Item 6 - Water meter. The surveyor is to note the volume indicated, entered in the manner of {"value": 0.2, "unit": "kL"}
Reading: {"value": 96.185, "unit": "kL"}
